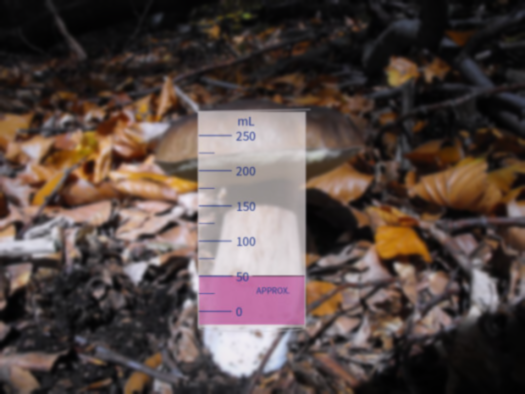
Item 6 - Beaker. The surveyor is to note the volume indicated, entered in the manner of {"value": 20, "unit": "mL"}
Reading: {"value": 50, "unit": "mL"}
